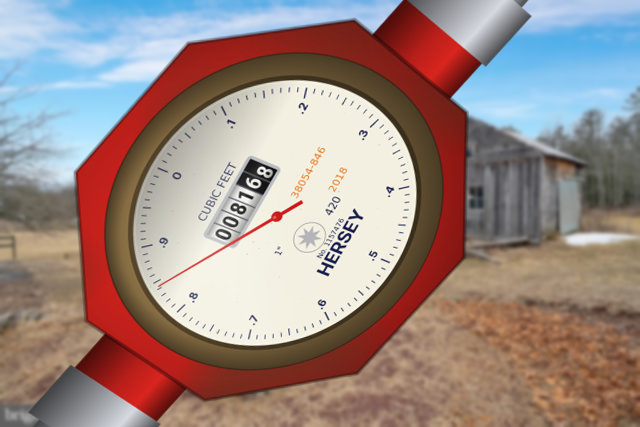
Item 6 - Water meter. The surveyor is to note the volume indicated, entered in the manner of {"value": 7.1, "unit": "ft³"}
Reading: {"value": 8167.84, "unit": "ft³"}
